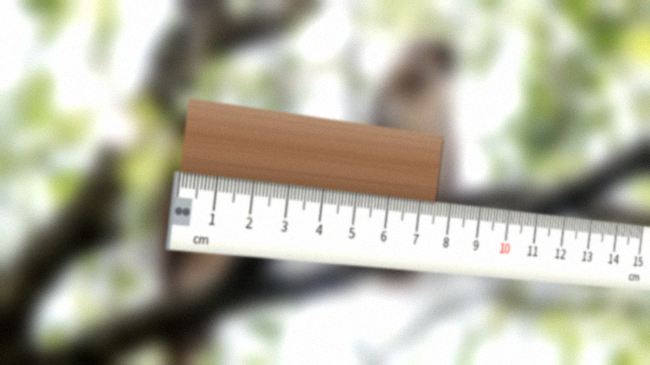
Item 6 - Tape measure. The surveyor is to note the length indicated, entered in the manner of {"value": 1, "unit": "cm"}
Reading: {"value": 7.5, "unit": "cm"}
